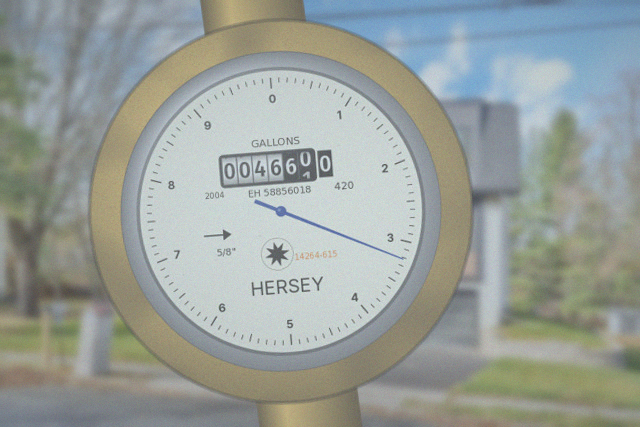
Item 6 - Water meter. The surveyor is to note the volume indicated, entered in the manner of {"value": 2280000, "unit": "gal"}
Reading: {"value": 46603.2, "unit": "gal"}
